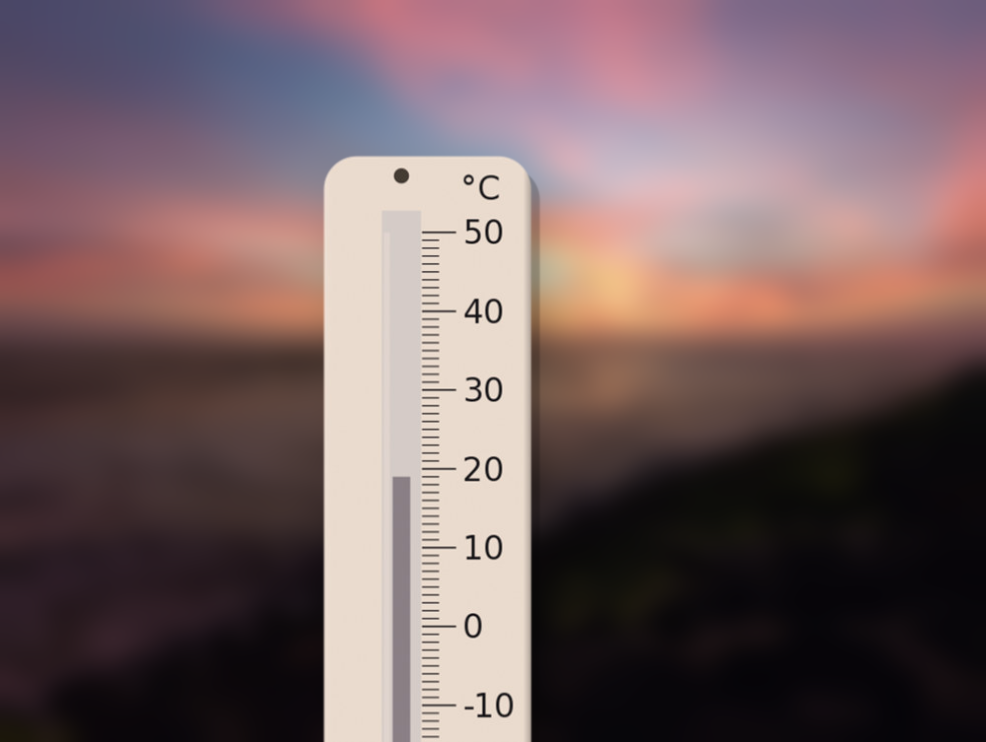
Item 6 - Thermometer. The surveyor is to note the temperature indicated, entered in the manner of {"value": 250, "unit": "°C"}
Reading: {"value": 19, "unit": "°C"}
